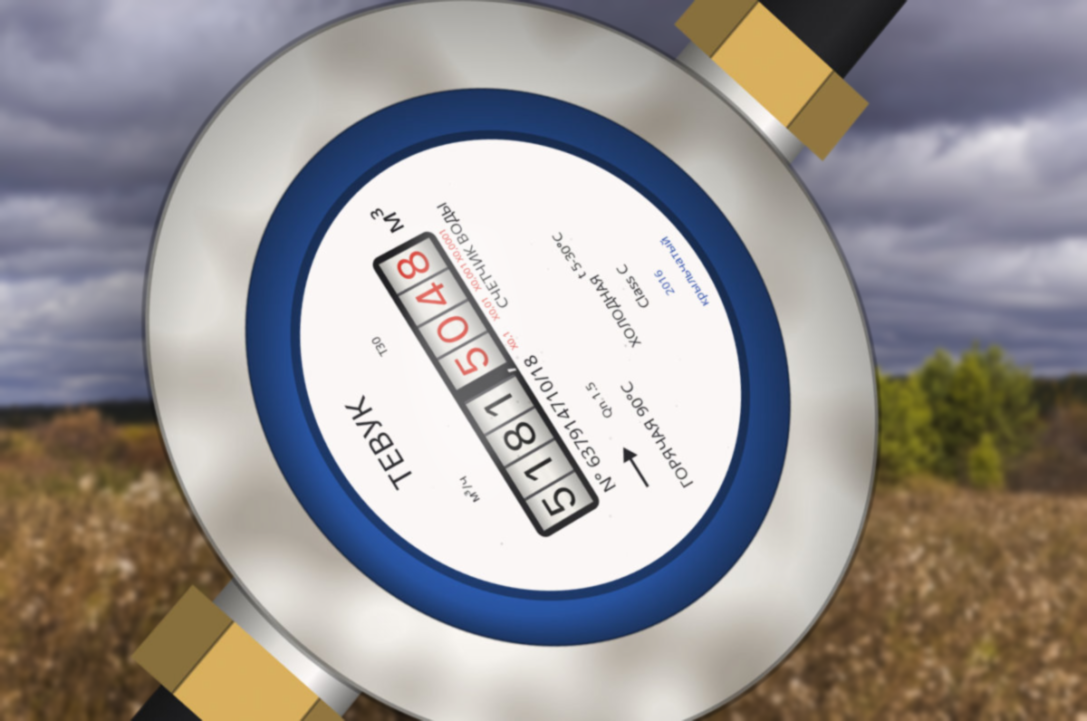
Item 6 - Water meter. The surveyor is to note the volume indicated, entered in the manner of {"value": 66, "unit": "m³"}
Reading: {"value": 5181.5048, "unit": "m³"}
